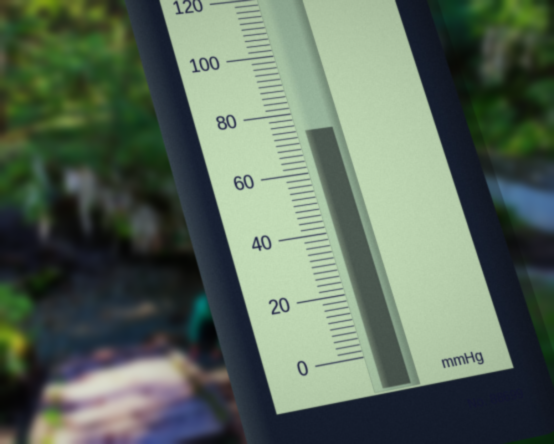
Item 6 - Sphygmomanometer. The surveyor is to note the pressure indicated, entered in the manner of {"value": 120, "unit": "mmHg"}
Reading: {"value": 74, "unit": "mmHg"}
